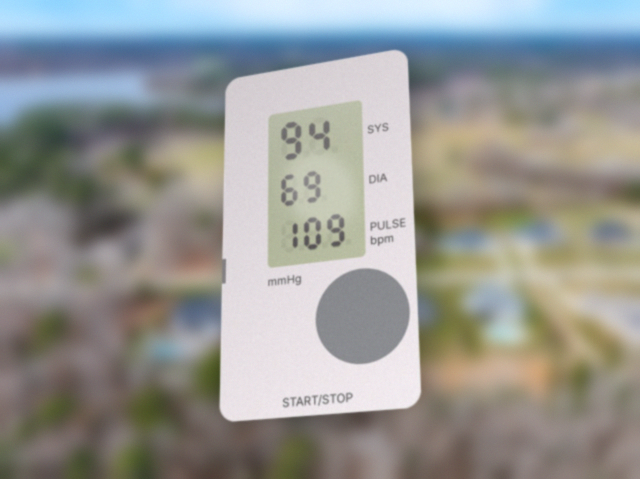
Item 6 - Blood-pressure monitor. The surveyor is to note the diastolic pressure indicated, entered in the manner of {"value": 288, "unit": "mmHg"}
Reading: {"value": 69, "unit": "mmHg"}
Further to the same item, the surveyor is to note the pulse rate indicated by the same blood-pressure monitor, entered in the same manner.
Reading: {"value": 109, "unit": "bpm"}
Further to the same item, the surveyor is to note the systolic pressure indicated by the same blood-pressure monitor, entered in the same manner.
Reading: {"value": 94, "unit": "mmHg"}
